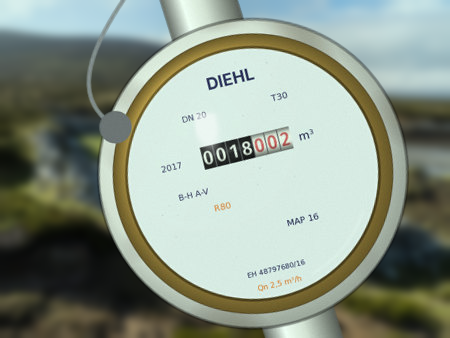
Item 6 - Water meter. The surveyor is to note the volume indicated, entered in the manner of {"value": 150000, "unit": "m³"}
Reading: {"value": 18.002, "unit": "m³"}
